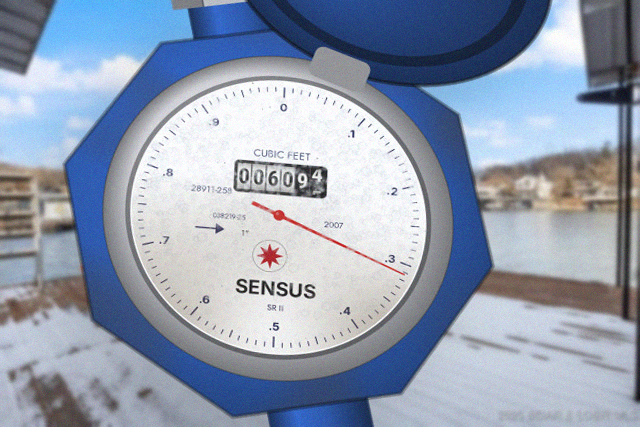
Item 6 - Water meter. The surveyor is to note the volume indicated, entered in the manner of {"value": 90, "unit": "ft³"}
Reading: {"value": 6094.31, "unit": "ft³"}
